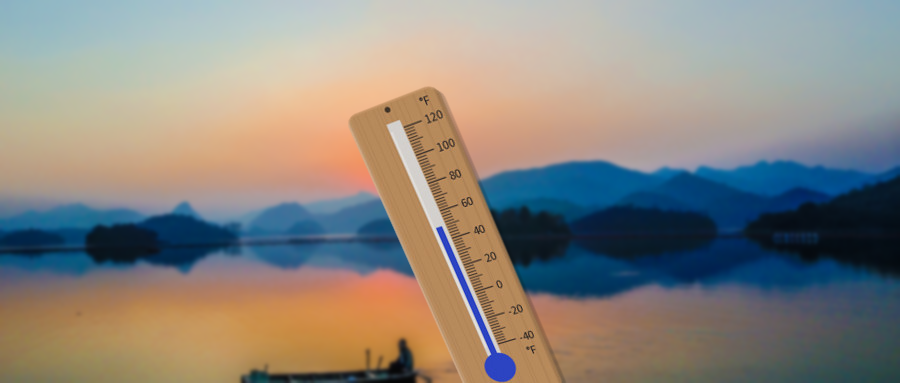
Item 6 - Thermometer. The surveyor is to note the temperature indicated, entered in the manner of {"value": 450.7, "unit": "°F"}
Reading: {"value": 50, "unit": "°F"}
